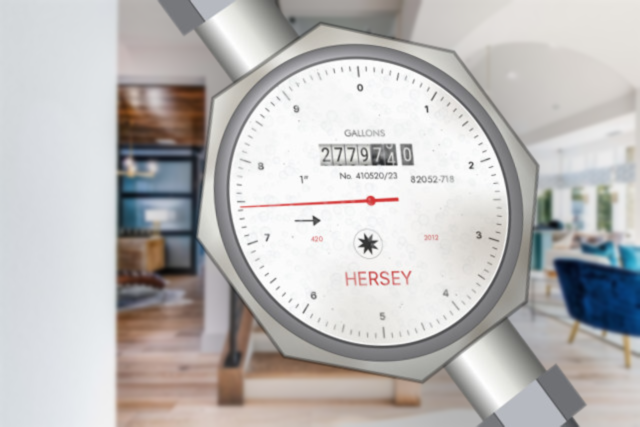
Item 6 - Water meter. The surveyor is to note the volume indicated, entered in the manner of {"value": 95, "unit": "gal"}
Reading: {"value": 2779737.4, "unit": "gal"}
